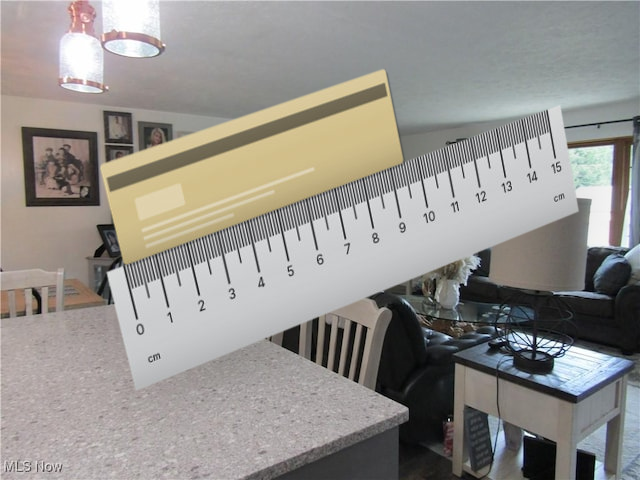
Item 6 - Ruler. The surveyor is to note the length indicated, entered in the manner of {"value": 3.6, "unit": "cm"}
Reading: {"value": 9.5, "unit": "cm"}
